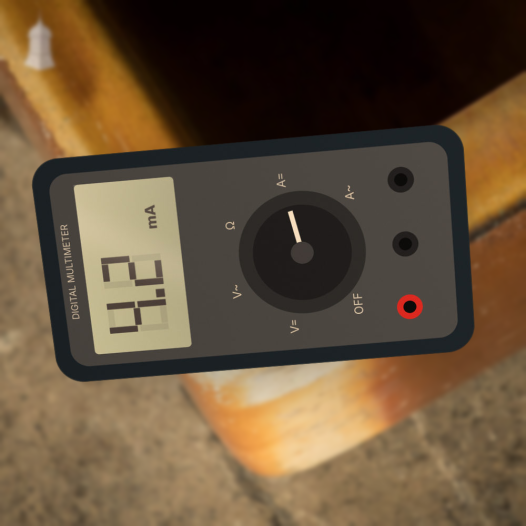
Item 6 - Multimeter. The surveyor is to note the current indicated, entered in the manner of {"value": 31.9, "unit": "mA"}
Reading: {"value": 4.2, "unit": "mA"}
